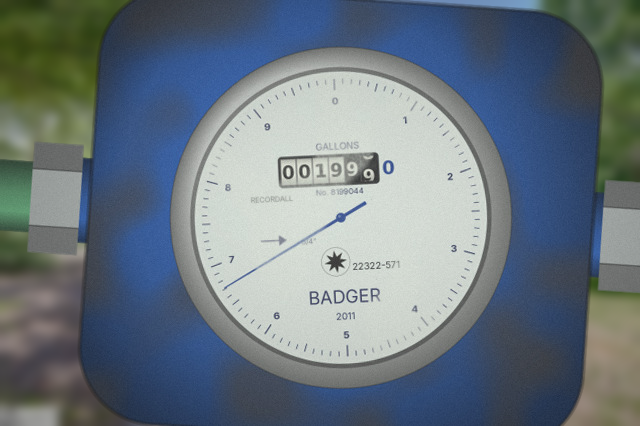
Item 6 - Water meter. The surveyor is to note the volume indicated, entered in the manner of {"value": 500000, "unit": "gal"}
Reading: {"value": 19986.7, "unit": "gal"}
